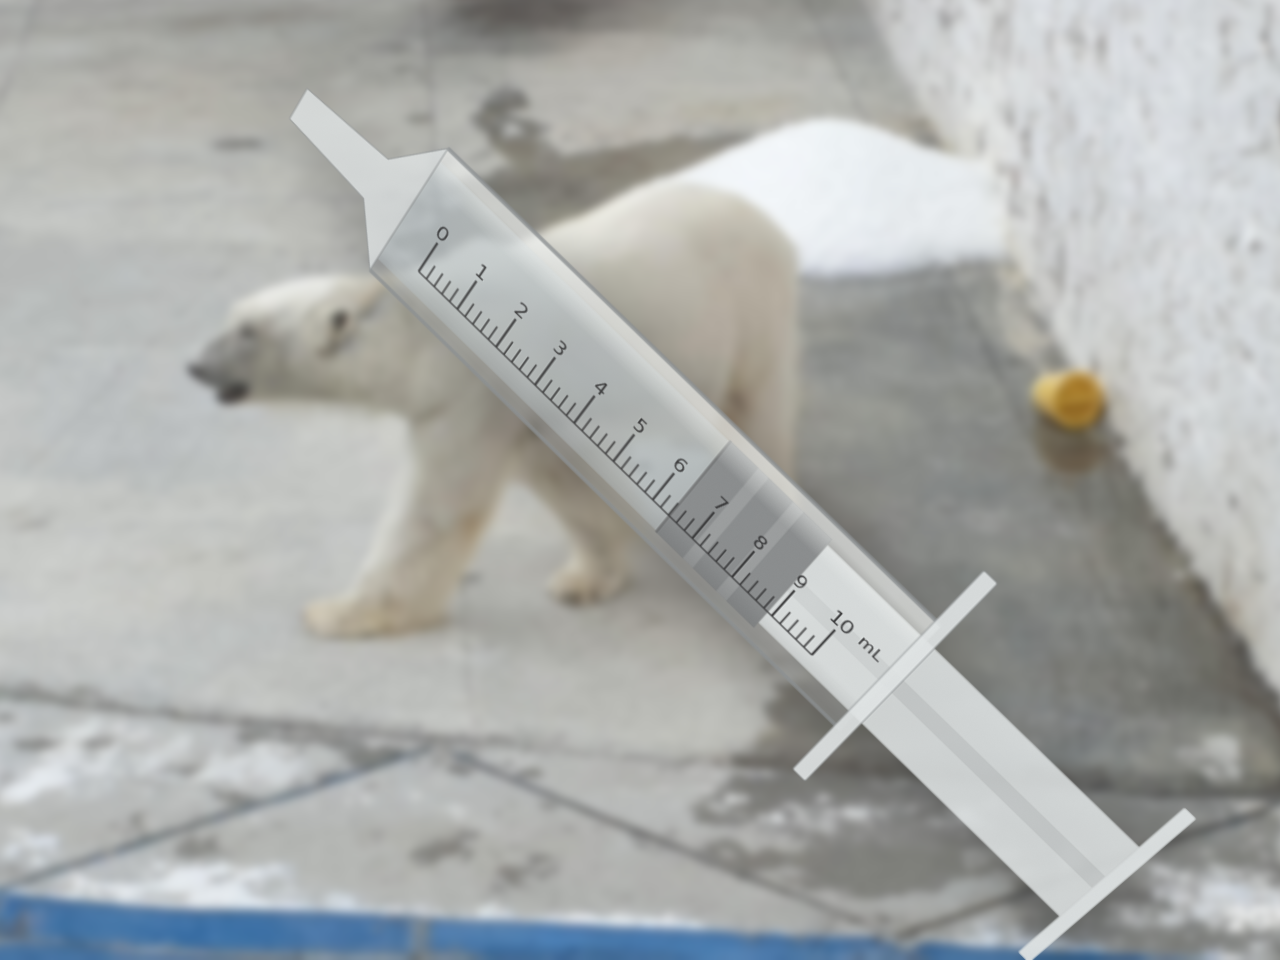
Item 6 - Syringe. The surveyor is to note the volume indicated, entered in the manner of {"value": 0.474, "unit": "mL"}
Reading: {"value": 6.4, "unit": "mL"}
